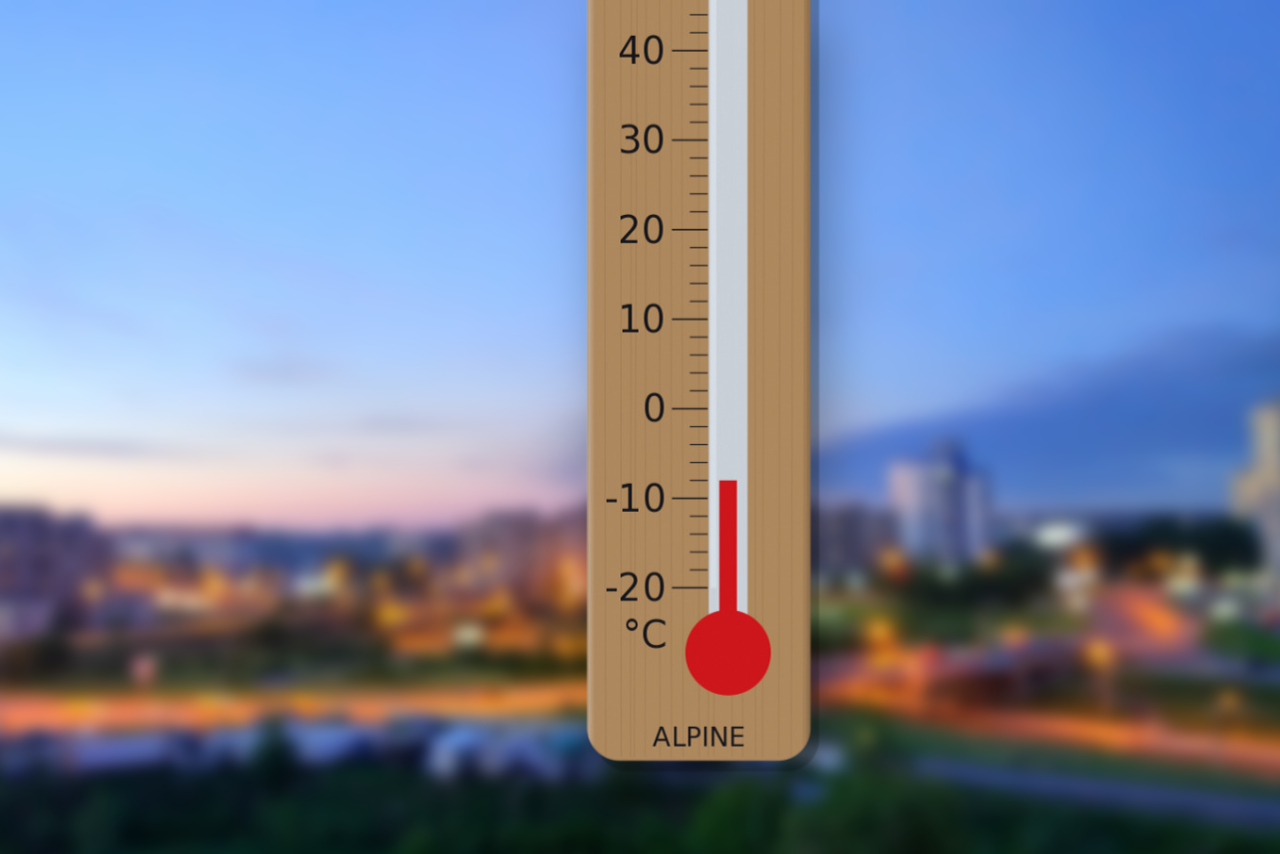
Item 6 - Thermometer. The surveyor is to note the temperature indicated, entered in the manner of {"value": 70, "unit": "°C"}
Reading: {"value": -8, "unit": "°C"}
